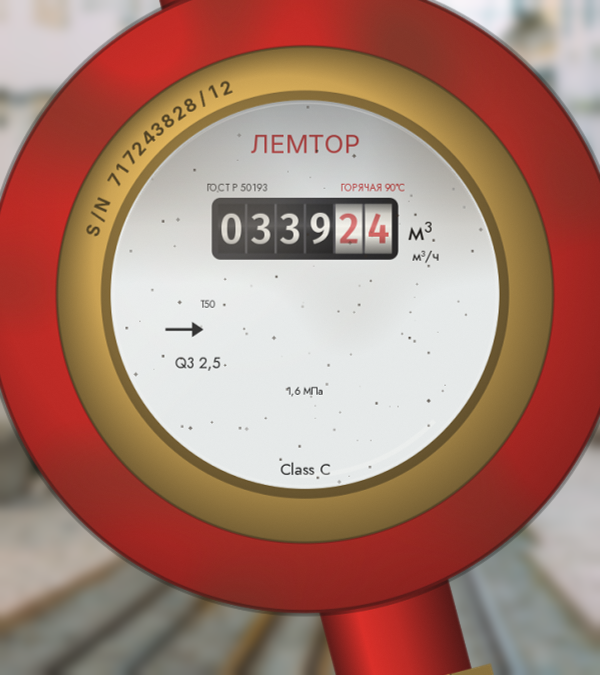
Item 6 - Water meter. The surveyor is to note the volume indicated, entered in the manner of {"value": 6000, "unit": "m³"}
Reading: {"value": 339.24, "unit": "m³"}
